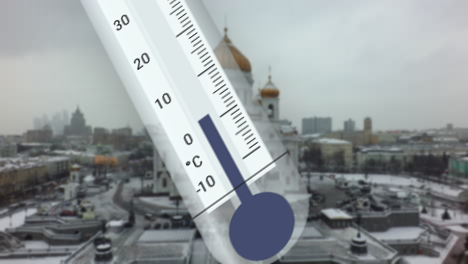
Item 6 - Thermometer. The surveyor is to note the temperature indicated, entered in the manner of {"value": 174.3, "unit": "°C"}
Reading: {"value": 2, "unit": "°C"}
